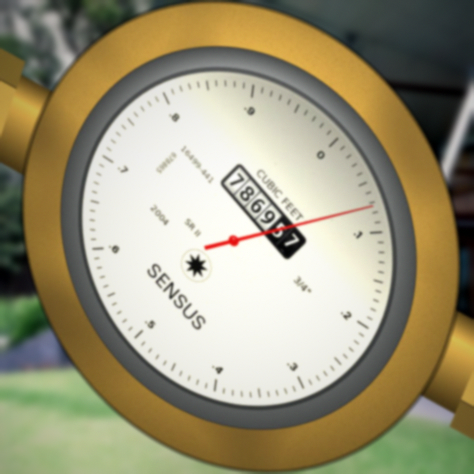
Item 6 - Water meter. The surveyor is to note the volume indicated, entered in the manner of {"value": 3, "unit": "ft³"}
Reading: {"value": 786957.07, "unit": "ft³"}
